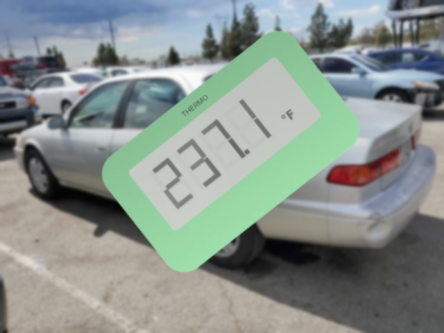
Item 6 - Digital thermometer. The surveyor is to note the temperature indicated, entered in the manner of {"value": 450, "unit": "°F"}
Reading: {"value": 237.1, "unit": "°F"}
